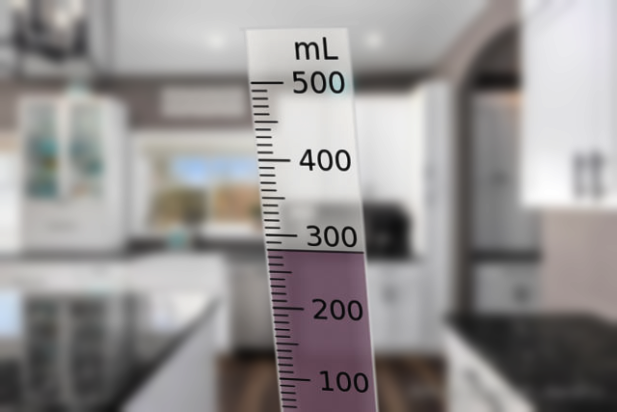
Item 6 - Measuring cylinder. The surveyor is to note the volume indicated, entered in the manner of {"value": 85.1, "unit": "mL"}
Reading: {"value": 280, "unit": "mL"}
